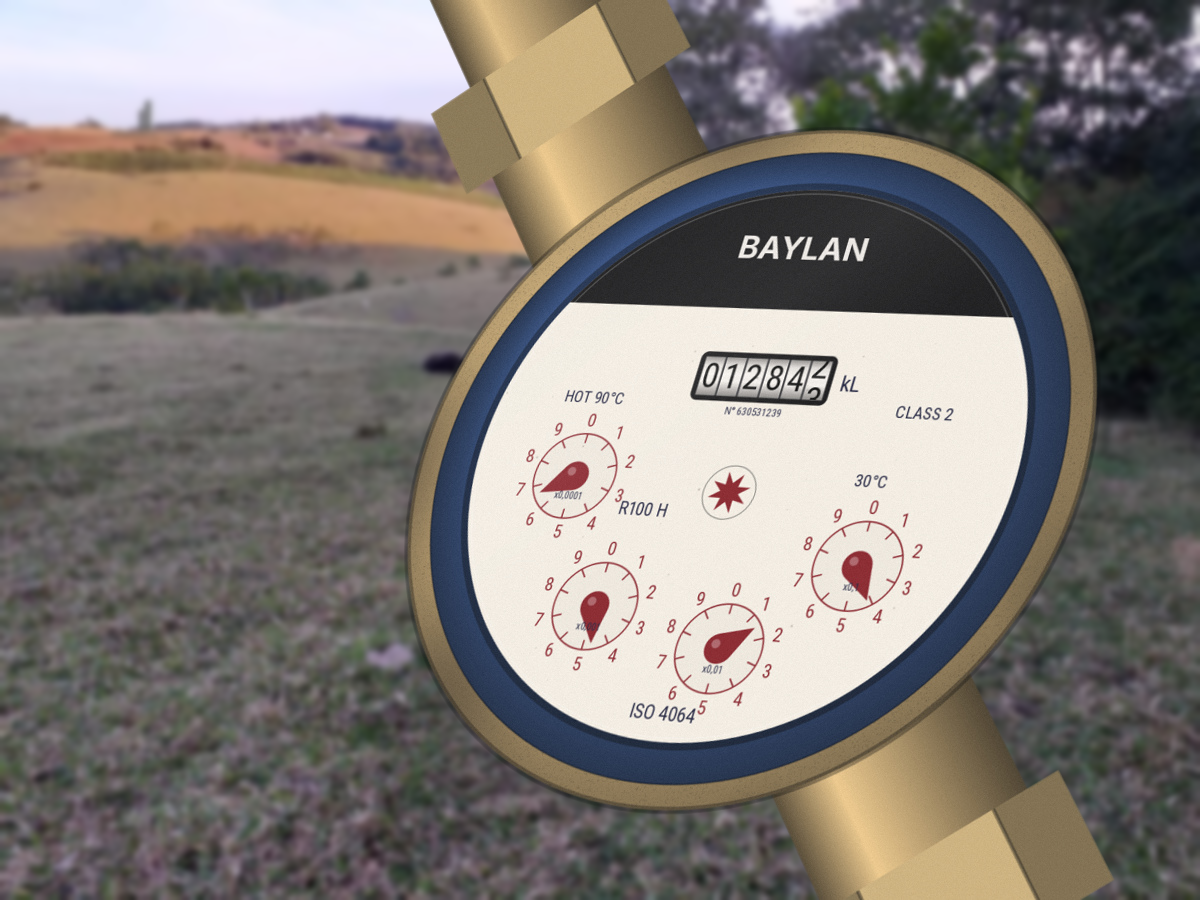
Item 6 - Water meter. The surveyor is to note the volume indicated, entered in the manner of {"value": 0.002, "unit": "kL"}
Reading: {"value": 12842.4146, "unit": "kL"}
